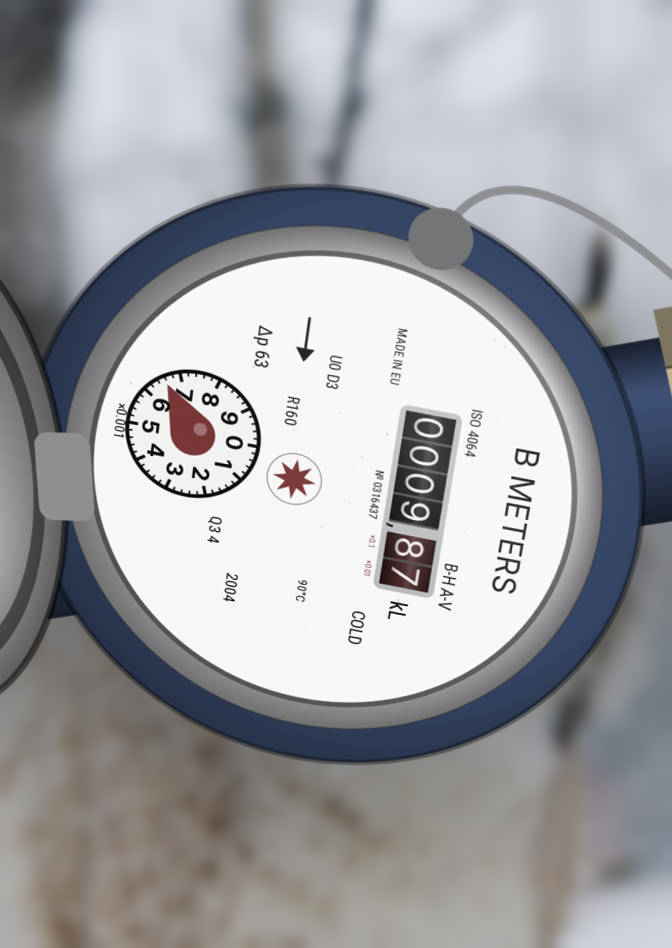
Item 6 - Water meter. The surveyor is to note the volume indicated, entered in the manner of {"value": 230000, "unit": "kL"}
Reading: {"value": 9.876, "unit": "kL"}
